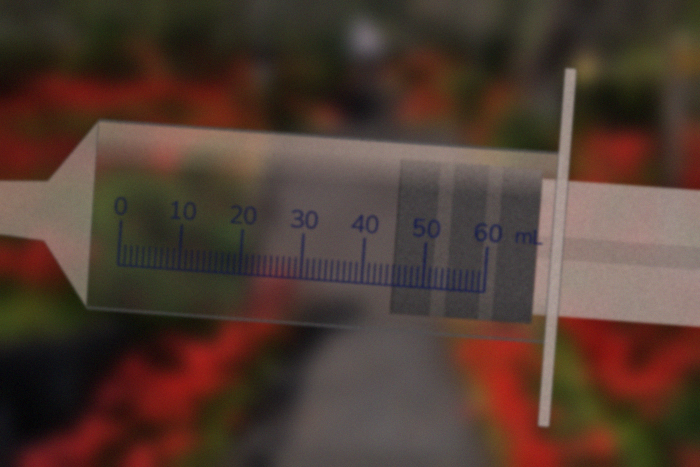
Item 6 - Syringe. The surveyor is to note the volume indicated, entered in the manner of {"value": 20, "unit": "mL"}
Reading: {"value": 45, "unit": "mL"}
